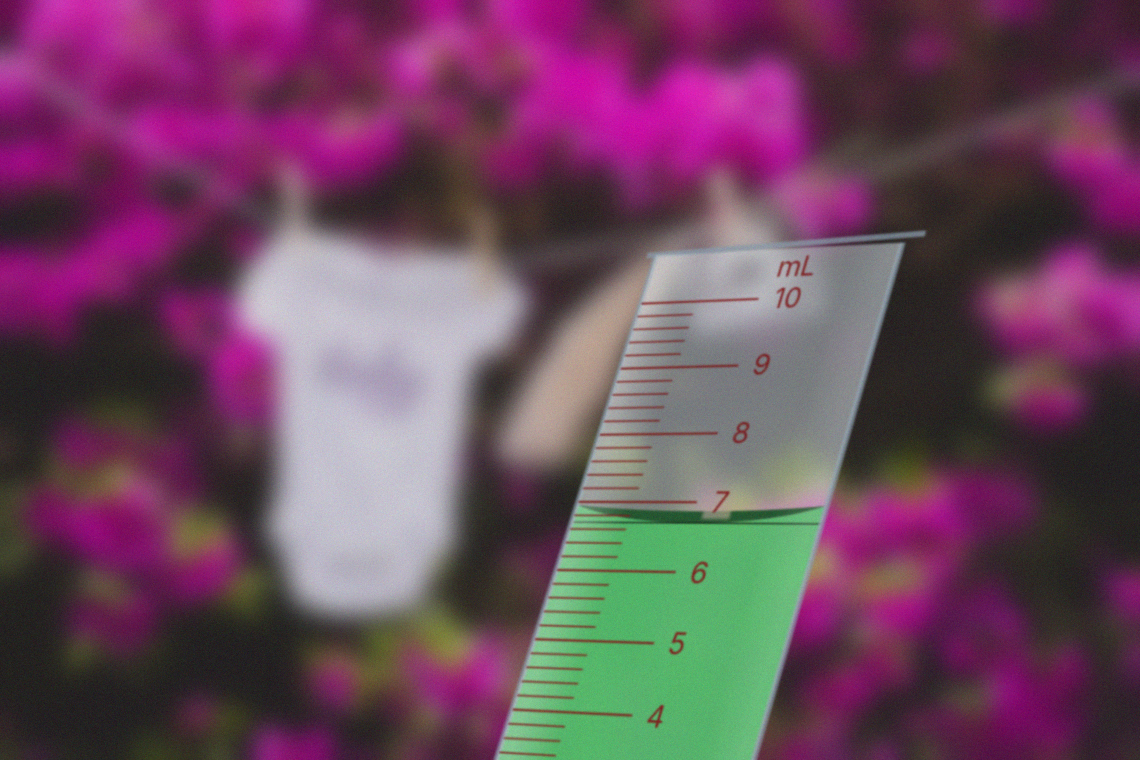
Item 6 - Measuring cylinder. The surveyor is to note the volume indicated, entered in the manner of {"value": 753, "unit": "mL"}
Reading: {"value": 6.7, "unit": "mL"}
